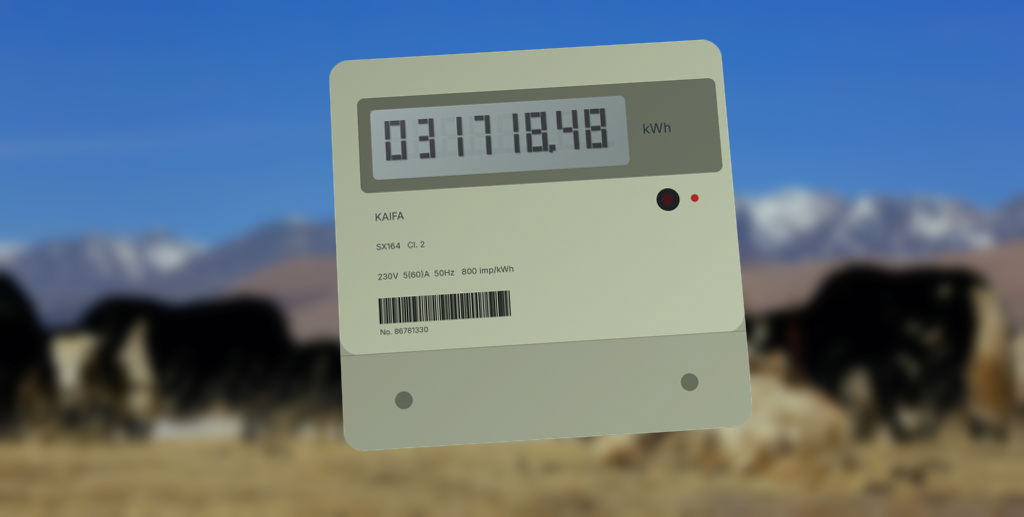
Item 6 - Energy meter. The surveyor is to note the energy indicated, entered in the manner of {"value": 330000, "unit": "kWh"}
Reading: {"value": 31718.48, "unit": "kWh"}
